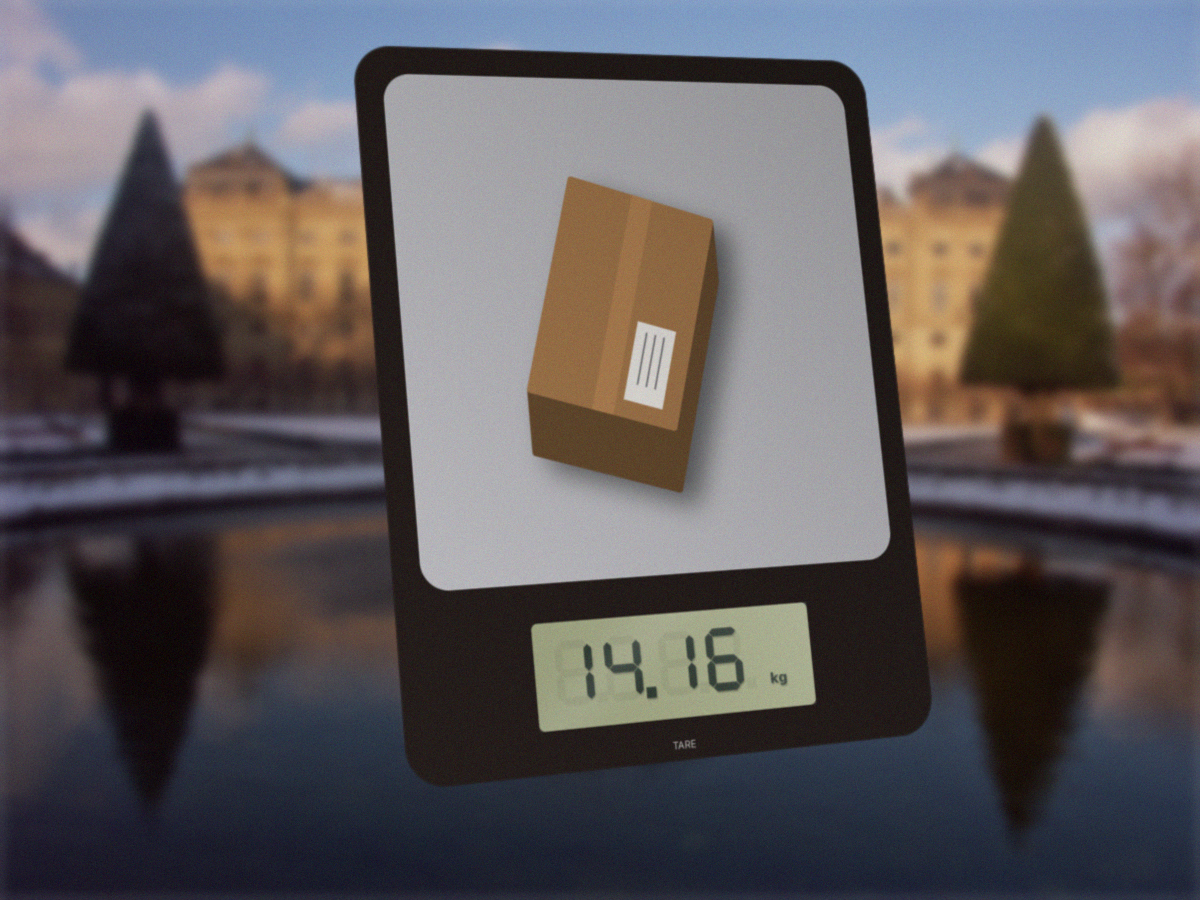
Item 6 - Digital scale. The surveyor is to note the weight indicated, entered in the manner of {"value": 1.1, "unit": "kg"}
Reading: {"value": 14.16, "unit": "kg"}
